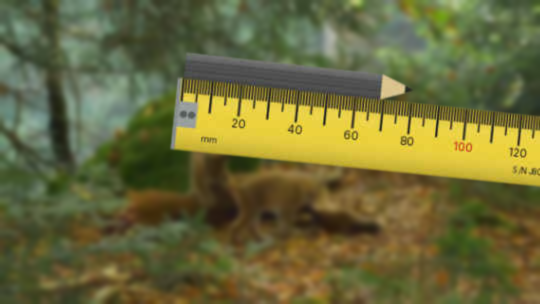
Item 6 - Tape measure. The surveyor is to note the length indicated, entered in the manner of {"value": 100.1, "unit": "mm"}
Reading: {"value": 80, "unit": "mm"}
